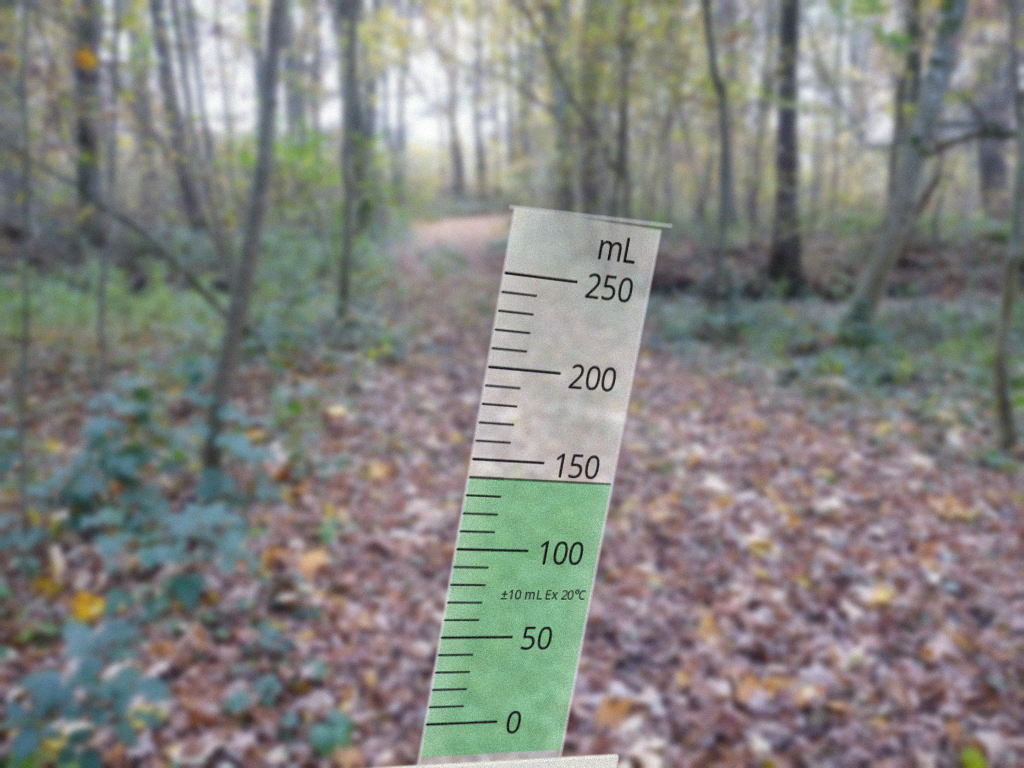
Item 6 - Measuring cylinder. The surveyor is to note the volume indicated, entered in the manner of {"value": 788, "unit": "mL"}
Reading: {"value": 140, "unit": "mL"}
